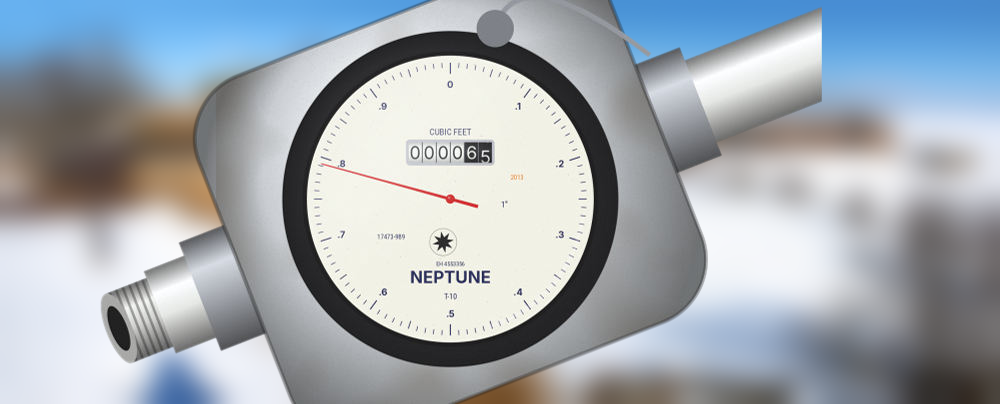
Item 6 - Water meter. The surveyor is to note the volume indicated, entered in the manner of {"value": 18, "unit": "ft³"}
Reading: {"value": 64.79, "unit": "ft³"}
